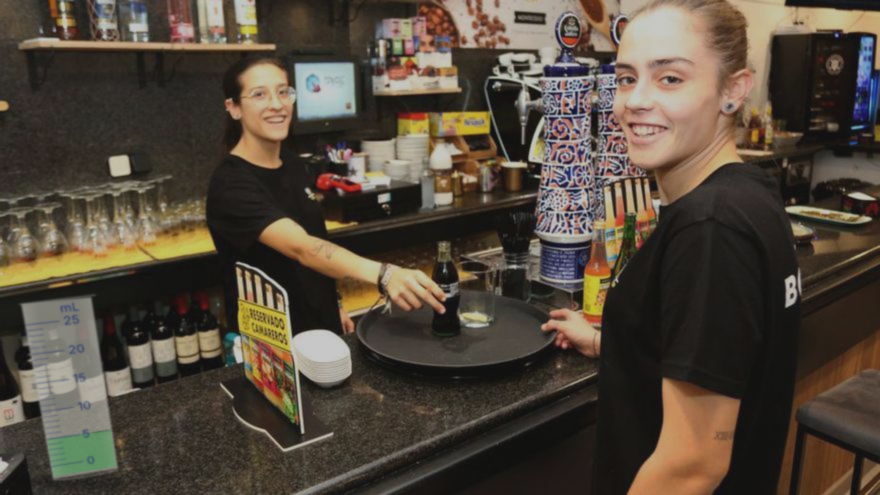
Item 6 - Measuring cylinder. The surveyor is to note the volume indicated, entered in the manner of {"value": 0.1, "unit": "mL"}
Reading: {"value": 5, "unit": "mL"}
